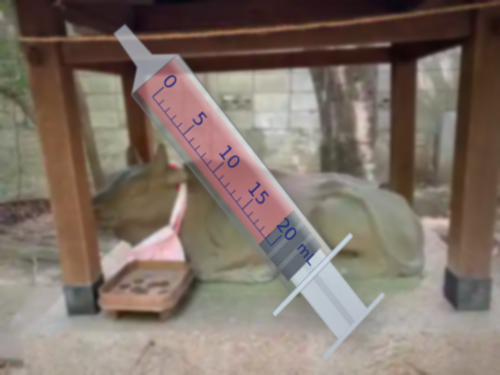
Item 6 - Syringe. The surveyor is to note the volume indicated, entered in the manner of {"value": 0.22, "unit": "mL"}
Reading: {"value": 19, "unit": "mL"}
